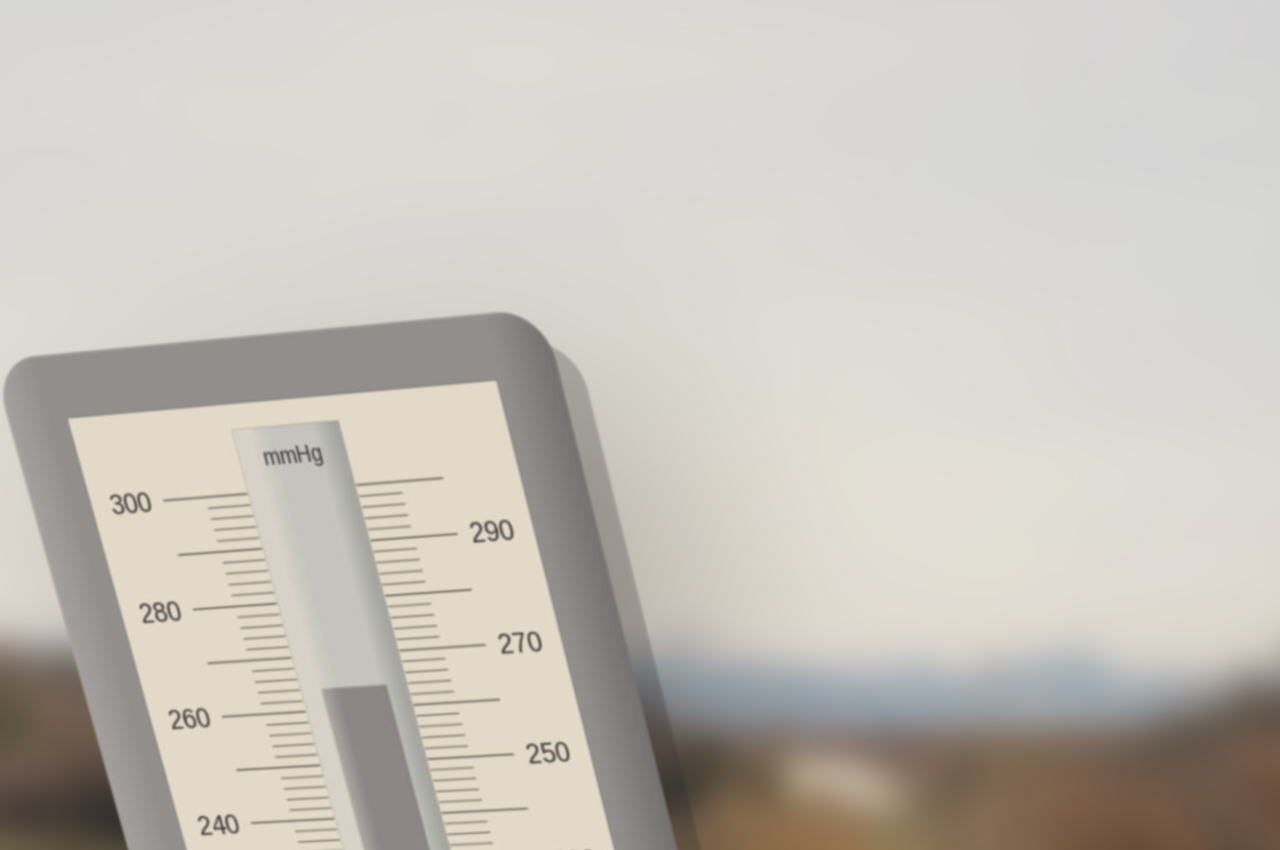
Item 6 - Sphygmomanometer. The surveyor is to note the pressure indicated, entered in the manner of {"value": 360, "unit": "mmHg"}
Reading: {"value": 264, "unit": "mmHg"}
